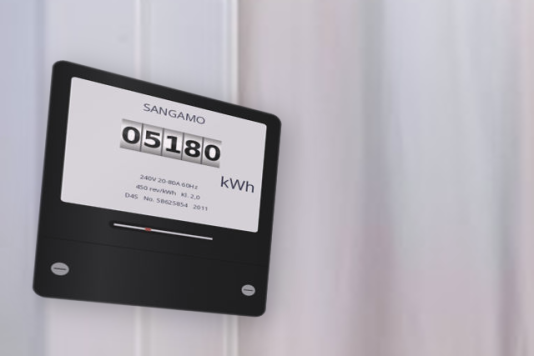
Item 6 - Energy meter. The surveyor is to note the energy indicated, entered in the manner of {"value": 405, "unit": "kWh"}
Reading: {"value": 5180, "unit": "kWh"}
